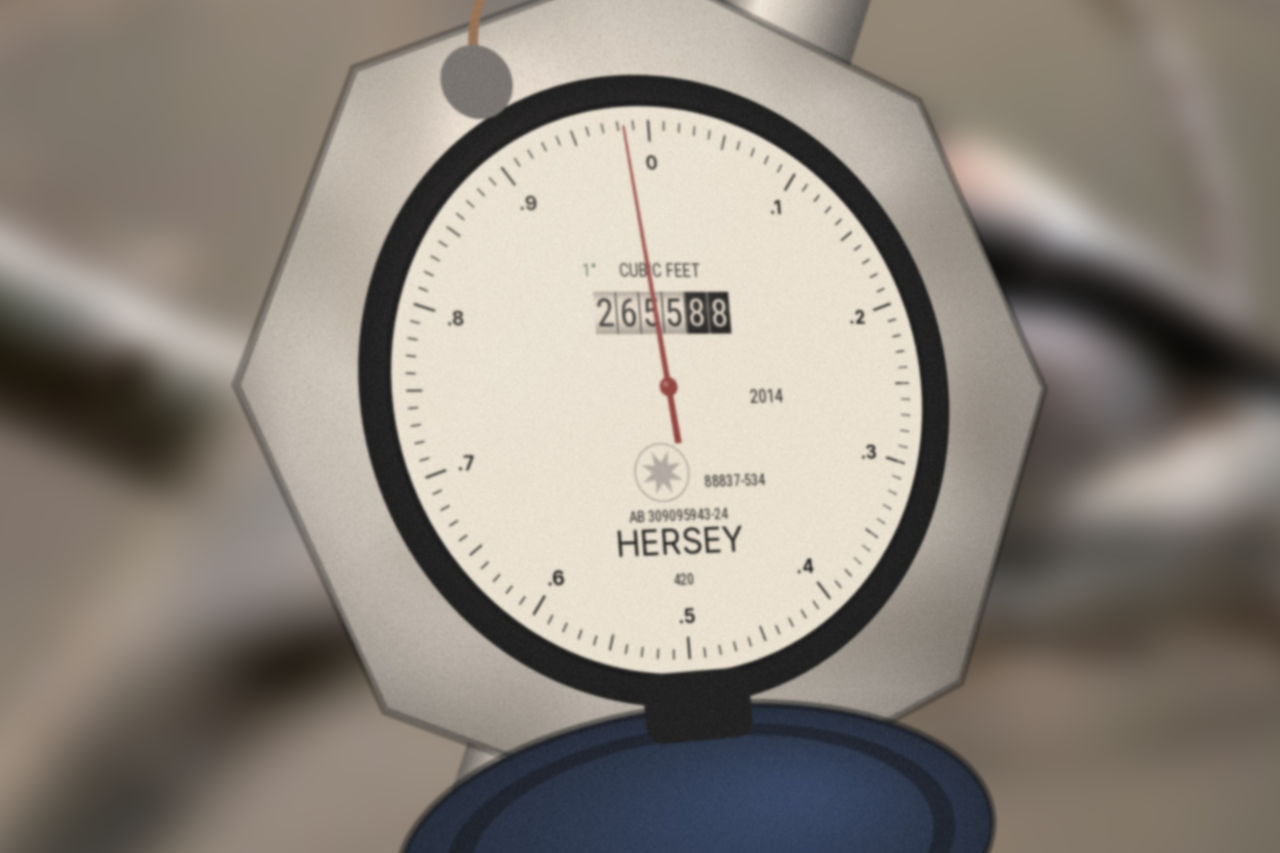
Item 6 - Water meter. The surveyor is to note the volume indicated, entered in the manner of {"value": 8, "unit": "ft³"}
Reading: {"value": 265587.98, "unit": "ft³"}
